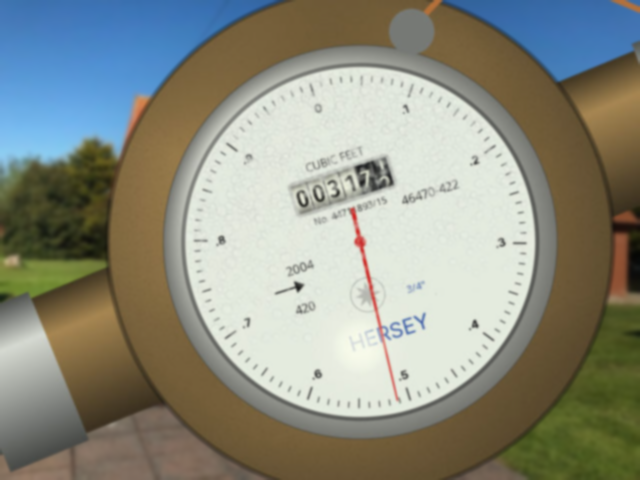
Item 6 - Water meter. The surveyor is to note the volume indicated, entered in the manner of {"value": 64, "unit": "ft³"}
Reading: {"value": 3171.51, "unit": "ft³"}
